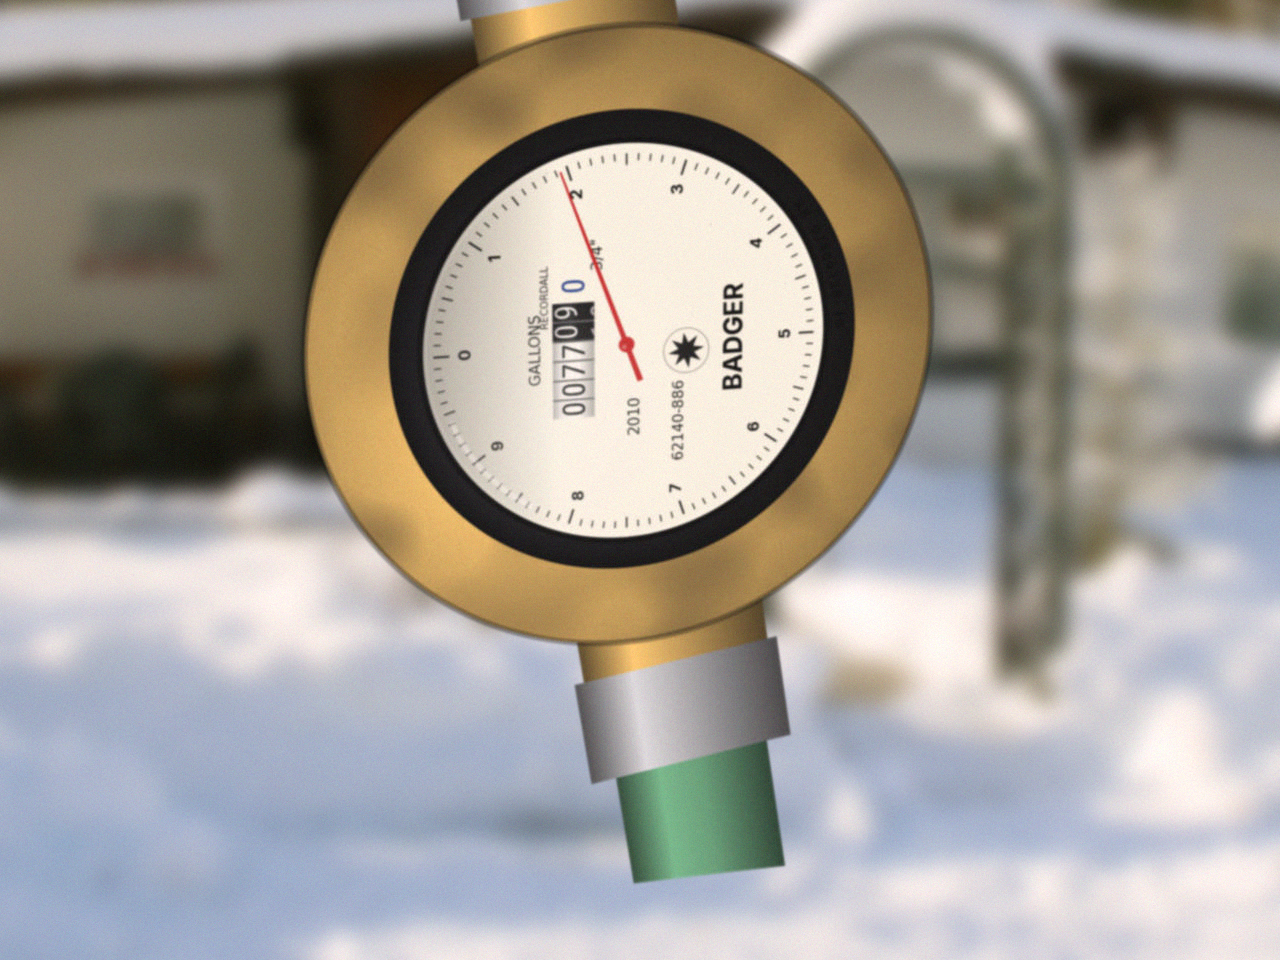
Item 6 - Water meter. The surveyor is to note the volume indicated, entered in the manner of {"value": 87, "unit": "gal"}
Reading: {"value": 77091.9, "unit": "gal"}
